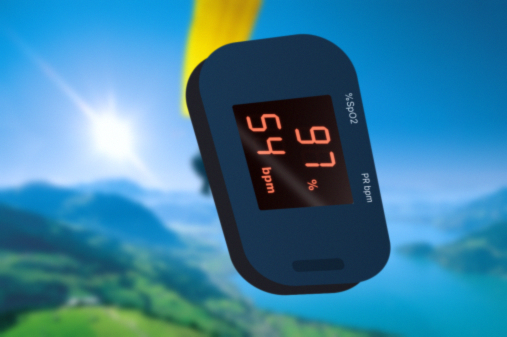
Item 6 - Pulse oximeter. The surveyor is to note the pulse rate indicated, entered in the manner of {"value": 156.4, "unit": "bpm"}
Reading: {"value": 54, "unit": "bpm"}
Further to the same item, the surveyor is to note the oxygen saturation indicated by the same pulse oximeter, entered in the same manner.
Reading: {"value": 97, "unit": "%"}
